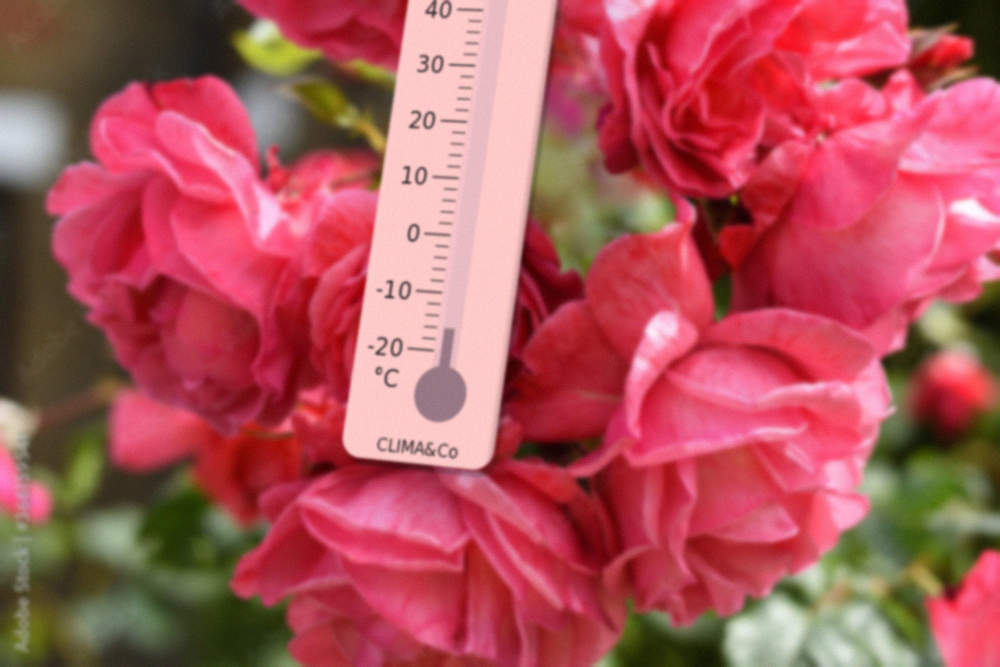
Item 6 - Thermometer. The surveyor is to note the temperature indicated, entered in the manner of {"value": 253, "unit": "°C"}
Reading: {"value": -16, "unit": "°C"}
